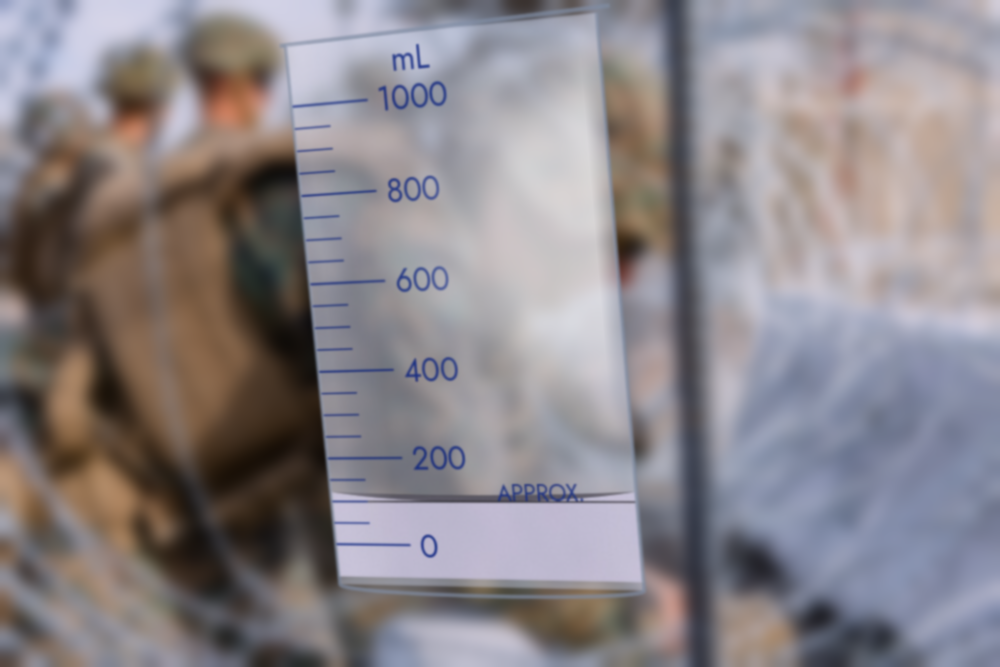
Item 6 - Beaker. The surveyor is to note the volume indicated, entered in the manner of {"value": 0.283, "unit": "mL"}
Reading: {"value": 100, "unit": "mL"}
